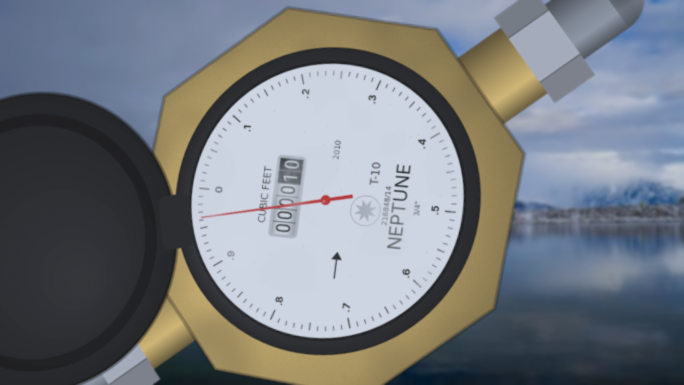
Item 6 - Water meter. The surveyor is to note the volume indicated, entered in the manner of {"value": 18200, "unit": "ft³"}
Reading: {"value": 9.96, "unit": "ft³"}
